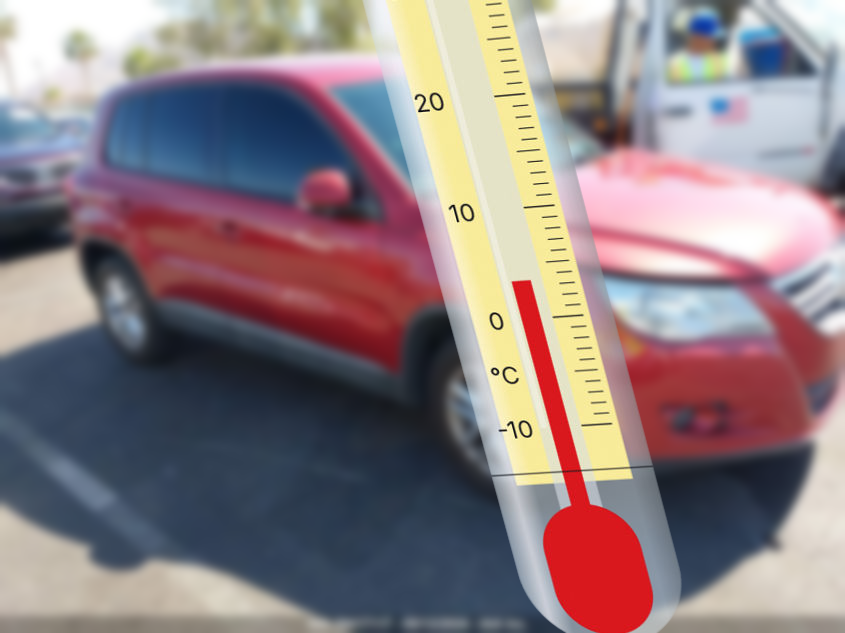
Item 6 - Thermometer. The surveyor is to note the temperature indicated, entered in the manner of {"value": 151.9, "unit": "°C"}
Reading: {"value": 3.5, "unit": "°C"}
